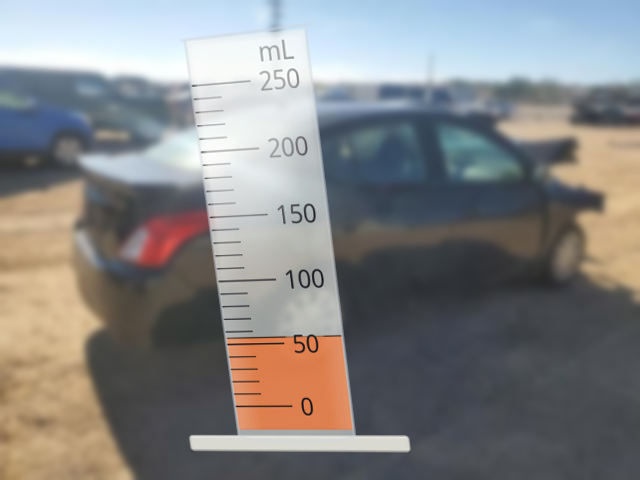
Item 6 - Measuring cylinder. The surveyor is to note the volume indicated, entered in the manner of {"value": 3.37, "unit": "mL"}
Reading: {"value": 55, "unit": "mL"}
